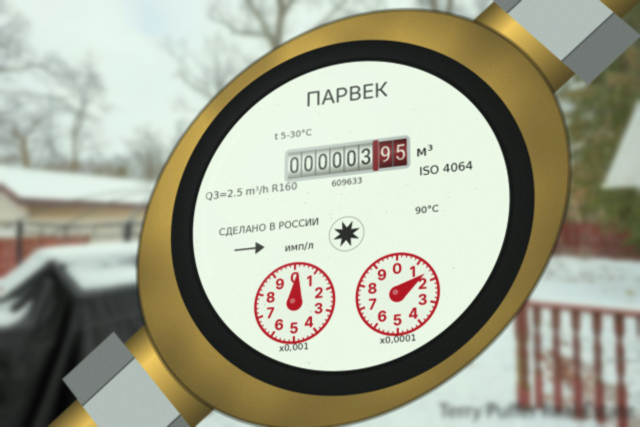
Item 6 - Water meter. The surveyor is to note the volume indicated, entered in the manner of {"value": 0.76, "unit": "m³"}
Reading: {"value": 3.9501, "unit": "m³"}
